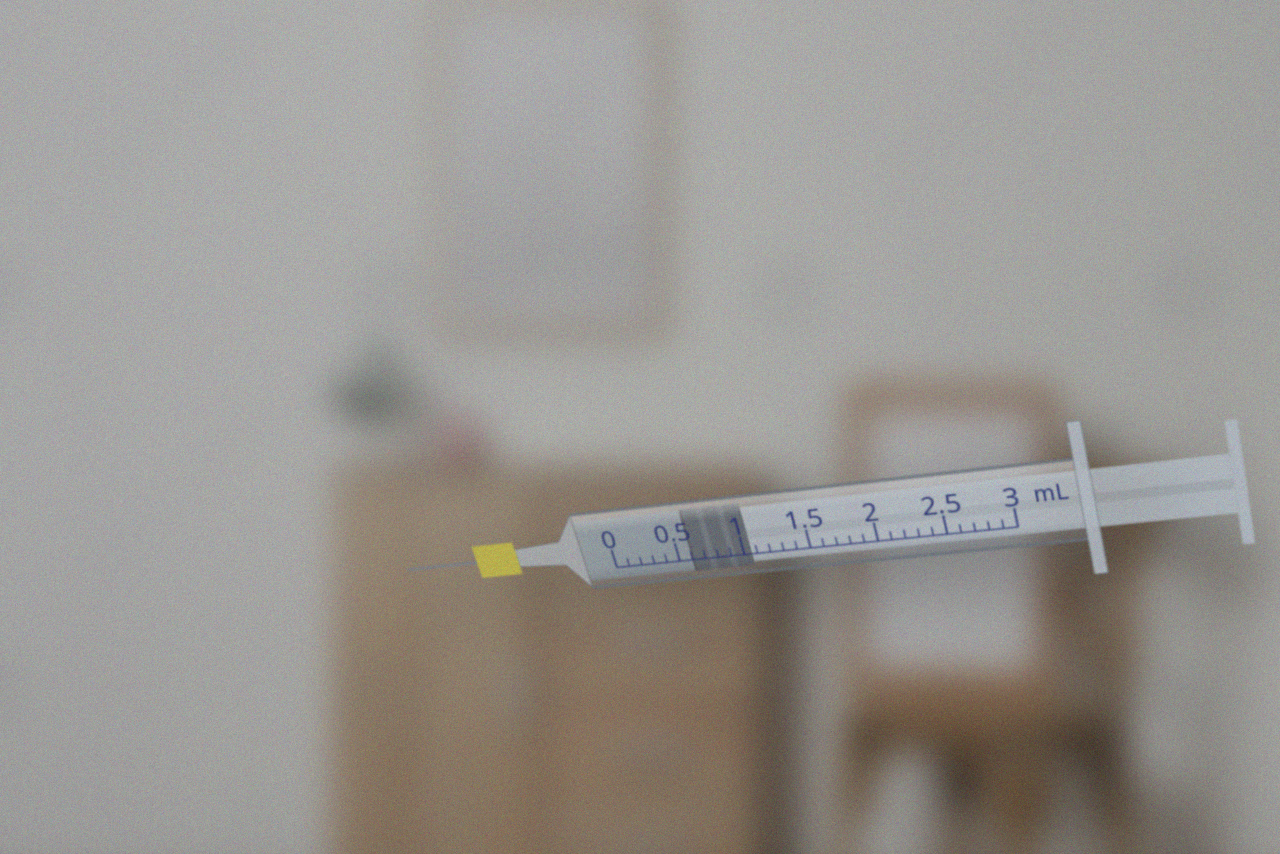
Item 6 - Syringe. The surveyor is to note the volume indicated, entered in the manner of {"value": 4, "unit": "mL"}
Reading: {"value": 0.6, "unit": "mL"}
